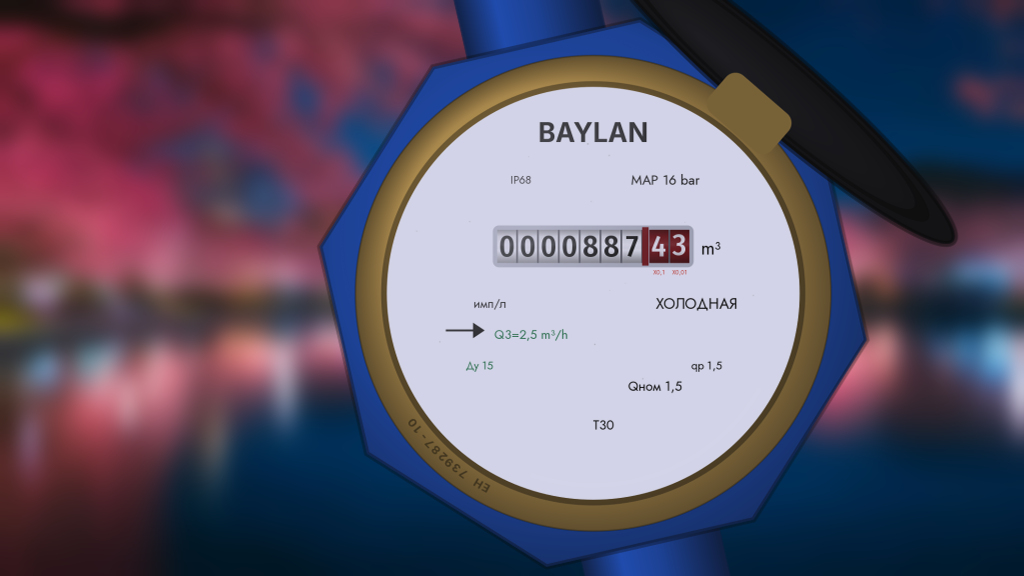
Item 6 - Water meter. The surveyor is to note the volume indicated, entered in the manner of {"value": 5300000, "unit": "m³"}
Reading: {"value": 887.43, "unit": "m³"}
